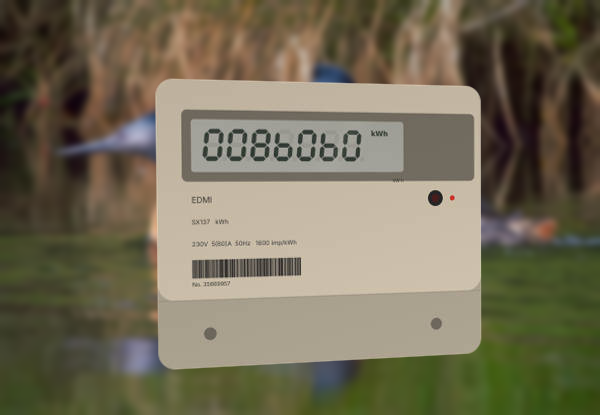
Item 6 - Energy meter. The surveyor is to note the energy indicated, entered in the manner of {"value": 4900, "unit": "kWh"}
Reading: {"value": 86060, "unit": "kWh"}
